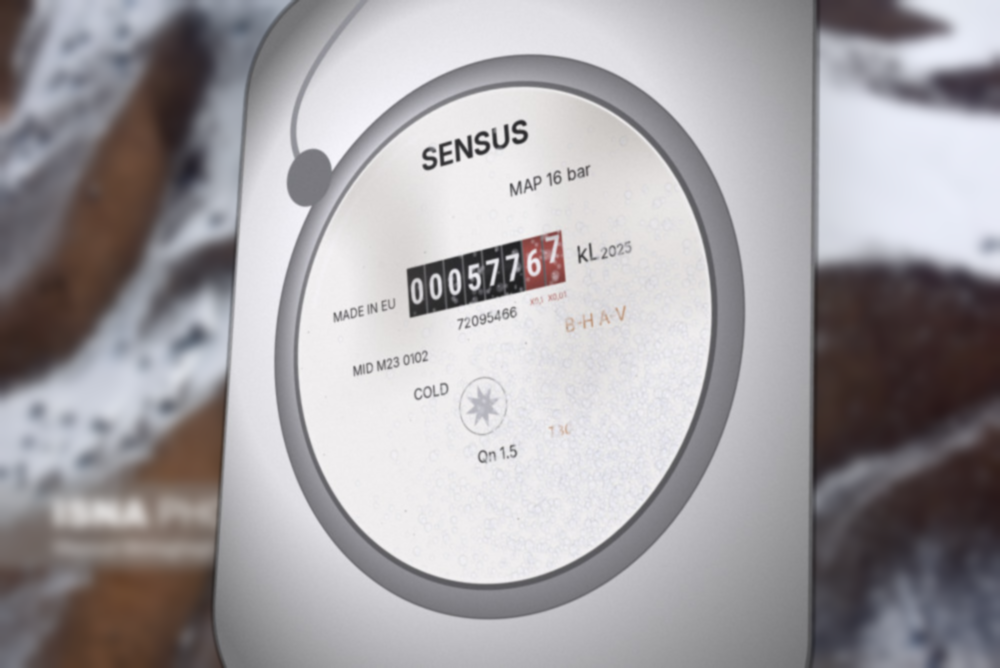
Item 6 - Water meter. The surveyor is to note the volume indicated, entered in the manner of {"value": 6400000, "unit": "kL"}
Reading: {"value": 577.67, "unit": "kL"}
